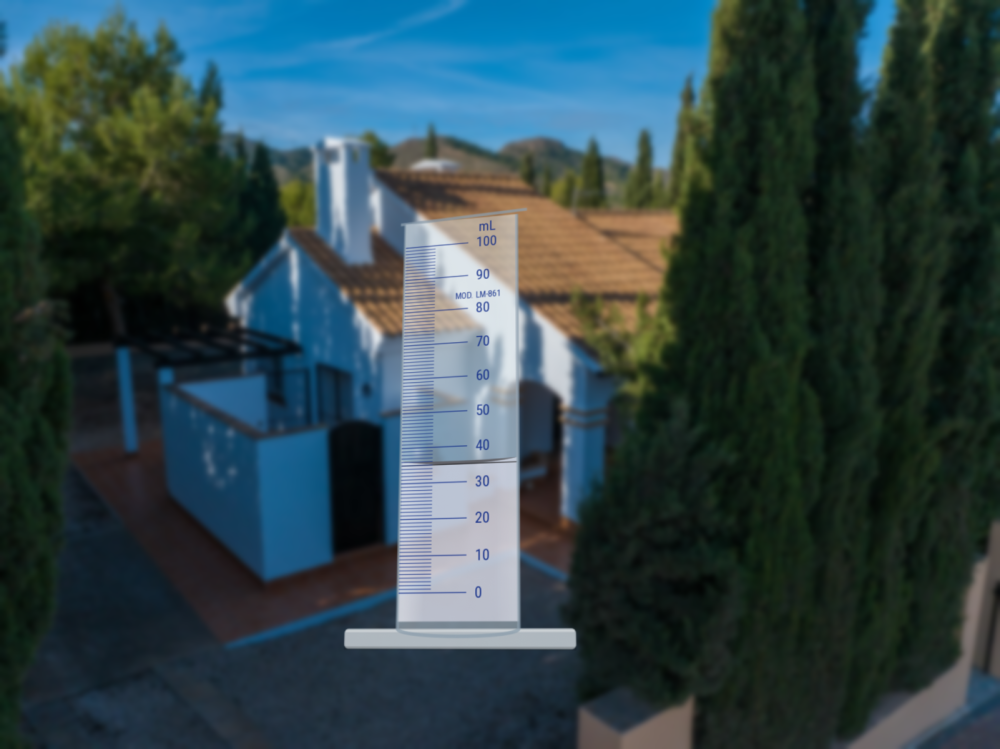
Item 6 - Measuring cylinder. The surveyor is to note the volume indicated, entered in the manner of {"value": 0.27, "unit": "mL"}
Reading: {"value": 35, "unit": "mL"}
